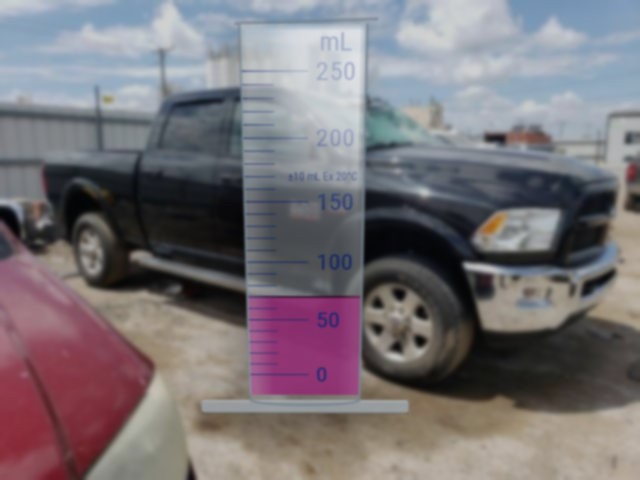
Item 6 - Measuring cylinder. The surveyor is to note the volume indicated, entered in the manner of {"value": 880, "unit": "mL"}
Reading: {"value": 70, "unit": "mL"}
